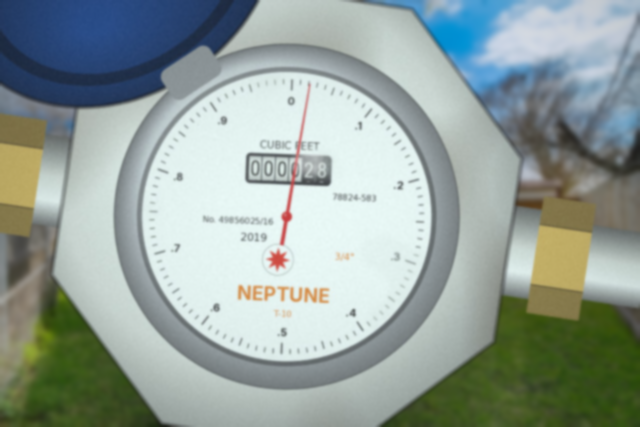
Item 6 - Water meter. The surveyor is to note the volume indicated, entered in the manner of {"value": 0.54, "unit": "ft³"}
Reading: {"value": 28.02, "unit": "ft³"}
